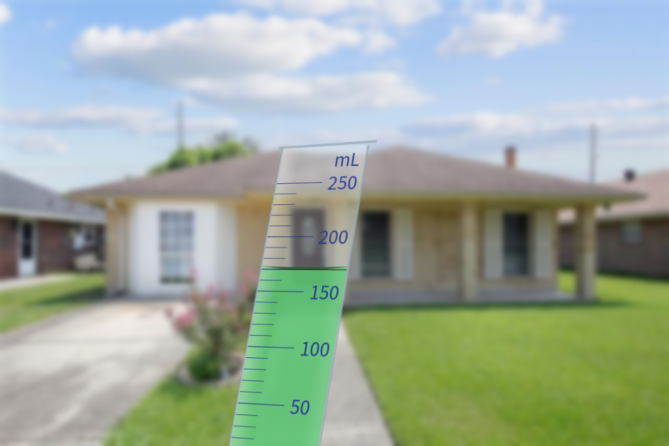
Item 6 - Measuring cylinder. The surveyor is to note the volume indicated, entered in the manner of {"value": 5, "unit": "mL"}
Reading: {"value": 170, "unit": "mL"}
